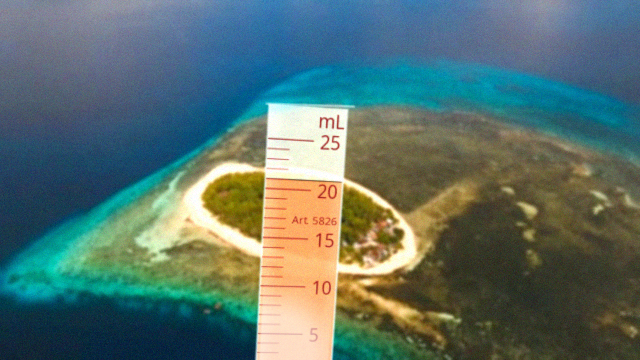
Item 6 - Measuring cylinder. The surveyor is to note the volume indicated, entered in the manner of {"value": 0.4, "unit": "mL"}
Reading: {"value": 21, "unit": "mL"}
